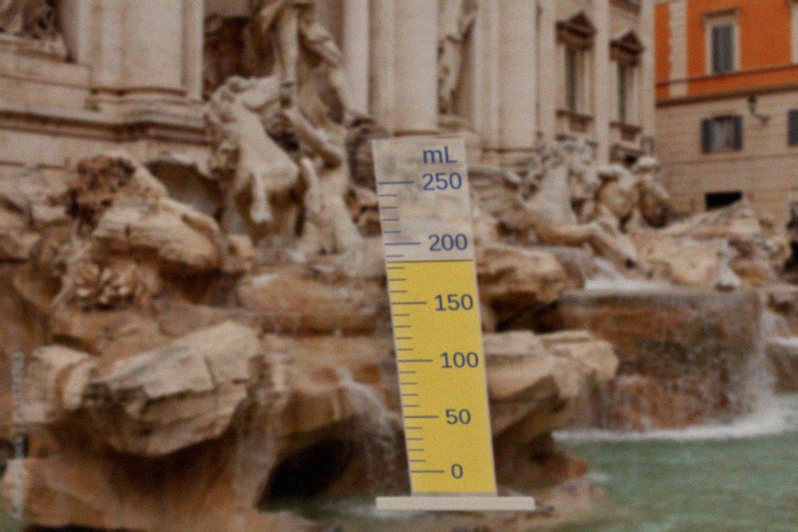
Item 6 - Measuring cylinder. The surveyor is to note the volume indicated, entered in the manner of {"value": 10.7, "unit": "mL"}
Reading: {"value": 185, "unit": "mL"}
